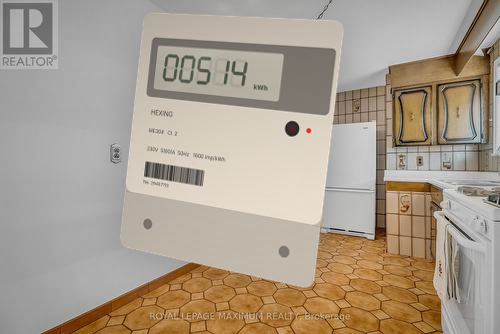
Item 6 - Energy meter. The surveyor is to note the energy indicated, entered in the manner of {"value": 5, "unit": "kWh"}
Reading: {"value": 514, "unit": "kWh"}
